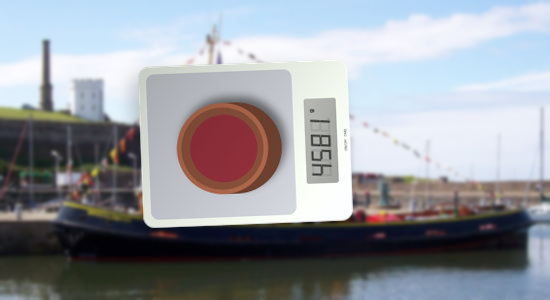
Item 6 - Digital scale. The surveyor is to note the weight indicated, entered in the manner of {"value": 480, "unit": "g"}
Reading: {"value": 4581, "unit": "g"}
